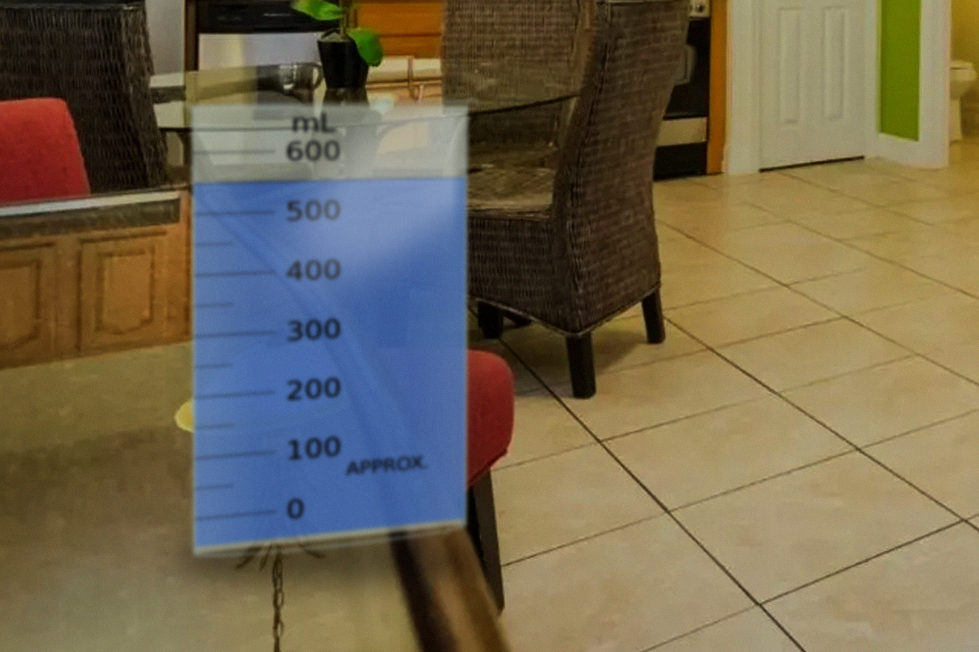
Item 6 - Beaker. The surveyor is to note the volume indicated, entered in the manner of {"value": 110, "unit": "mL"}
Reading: {"value": 550, "unit": "mL"}
